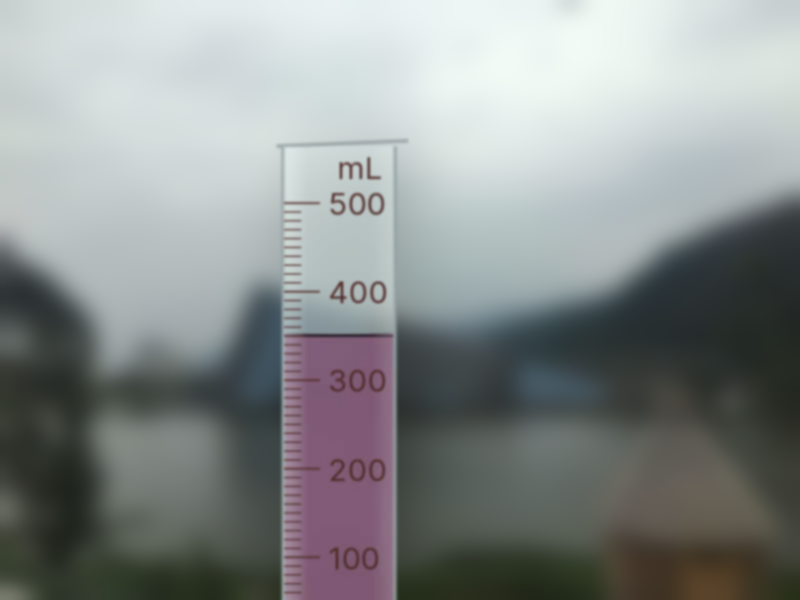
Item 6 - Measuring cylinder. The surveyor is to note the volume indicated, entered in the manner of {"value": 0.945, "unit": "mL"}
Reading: {"value": 350, "unit": "mL"}
